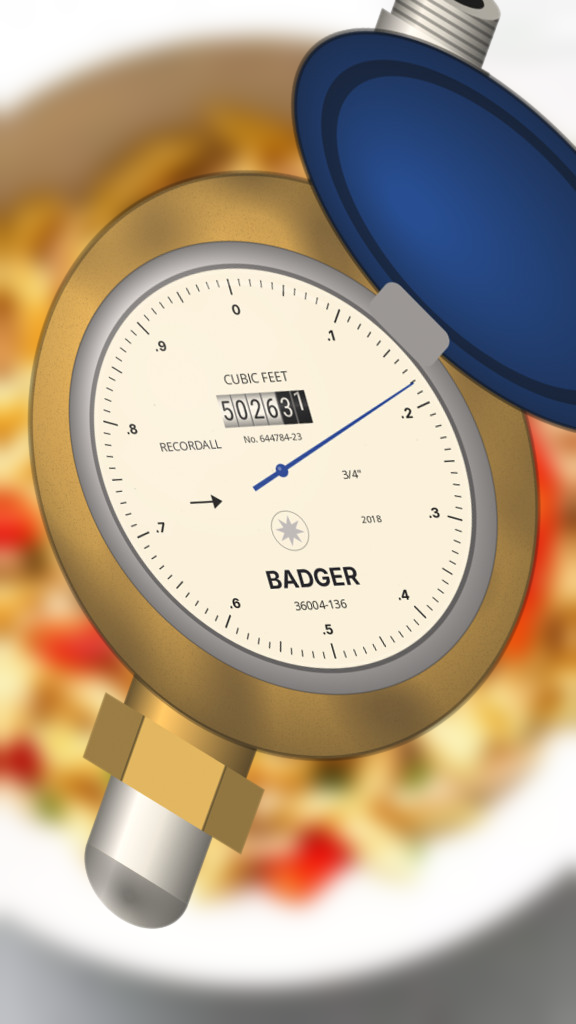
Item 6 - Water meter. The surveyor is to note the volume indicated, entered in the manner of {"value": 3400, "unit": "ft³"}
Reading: {"value": 502631.18, "unit": "ft³"}
